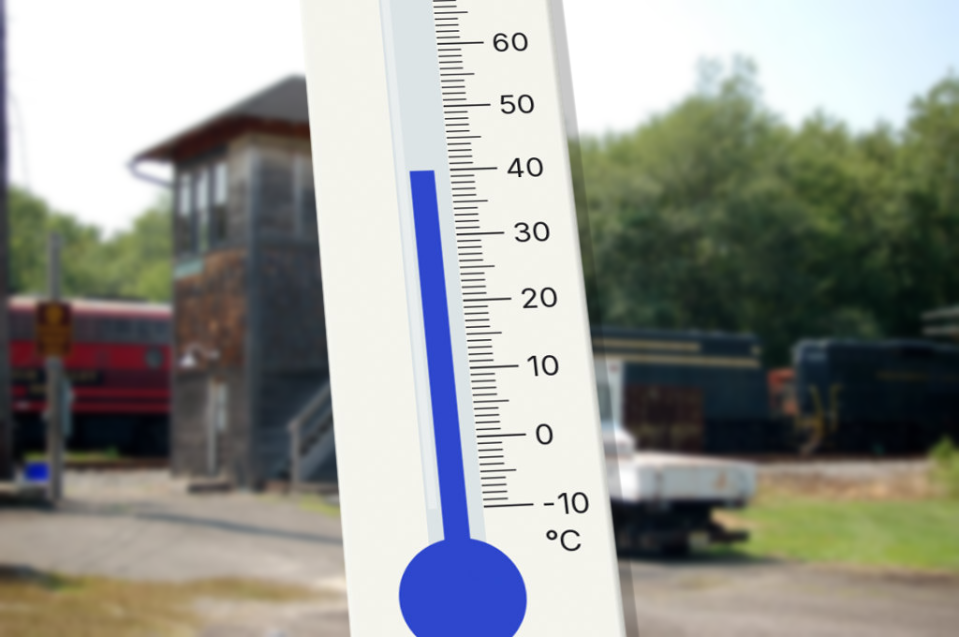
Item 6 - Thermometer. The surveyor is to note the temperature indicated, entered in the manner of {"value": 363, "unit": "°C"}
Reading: {"value": 40, "unit": "°C"}
